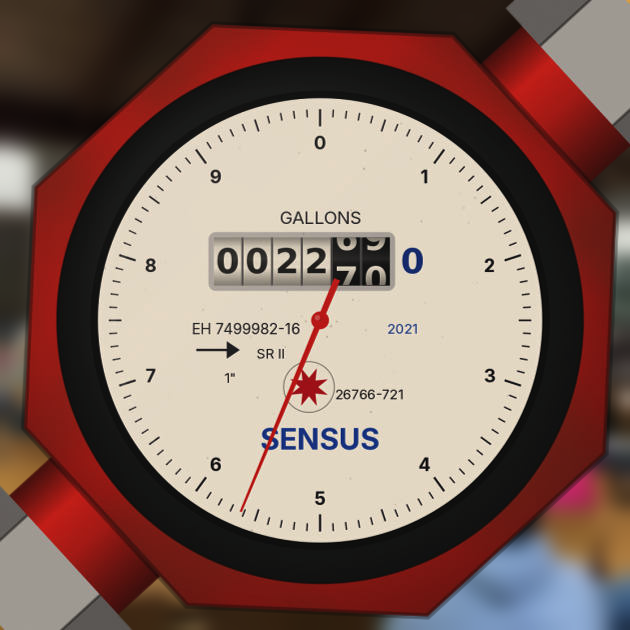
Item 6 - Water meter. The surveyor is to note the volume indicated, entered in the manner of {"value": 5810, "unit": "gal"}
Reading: {"value": 22695.6, "unit": "gal"}
